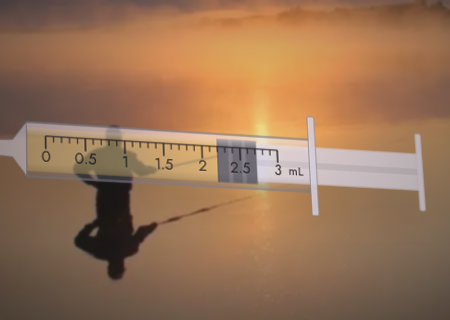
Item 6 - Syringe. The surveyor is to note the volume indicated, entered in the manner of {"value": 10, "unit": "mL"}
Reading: {"value": 2.2, "unit": "mL"}
